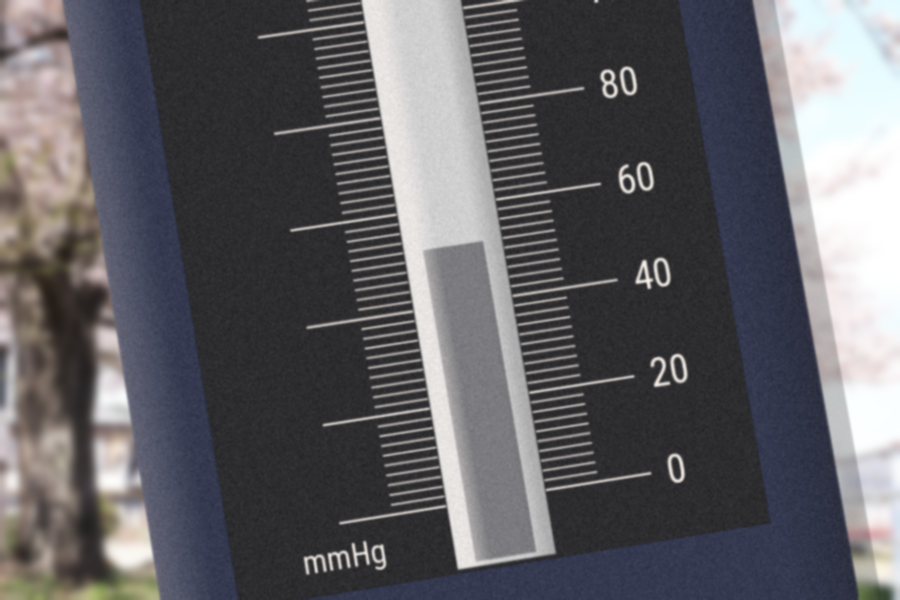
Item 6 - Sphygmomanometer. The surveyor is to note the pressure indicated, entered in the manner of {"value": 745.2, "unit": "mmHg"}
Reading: {"value": 52, "unit": "mmHg"}
